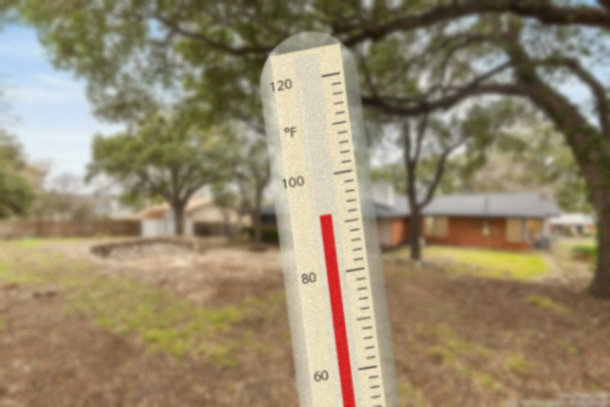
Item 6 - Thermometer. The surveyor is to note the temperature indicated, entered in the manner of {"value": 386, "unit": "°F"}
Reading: {"value": 92, "unit": "°F"}
